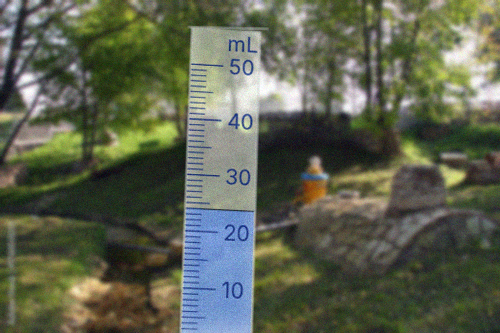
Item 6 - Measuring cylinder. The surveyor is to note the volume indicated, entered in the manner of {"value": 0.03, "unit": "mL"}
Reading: {"value": 24, "unit": "mL"}
